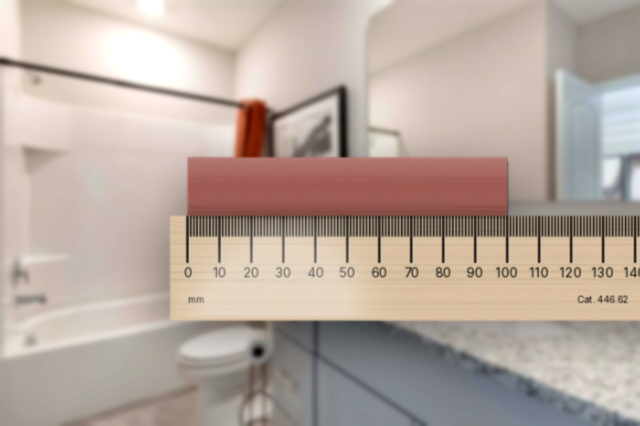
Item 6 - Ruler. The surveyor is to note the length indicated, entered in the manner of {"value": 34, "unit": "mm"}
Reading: {"value": 100, "unit": "mm"}
